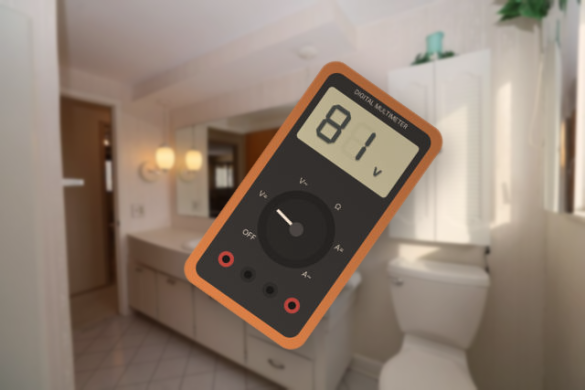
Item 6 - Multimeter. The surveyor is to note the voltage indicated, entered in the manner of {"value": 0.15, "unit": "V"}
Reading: {"value": 81, "unit": "V"}
